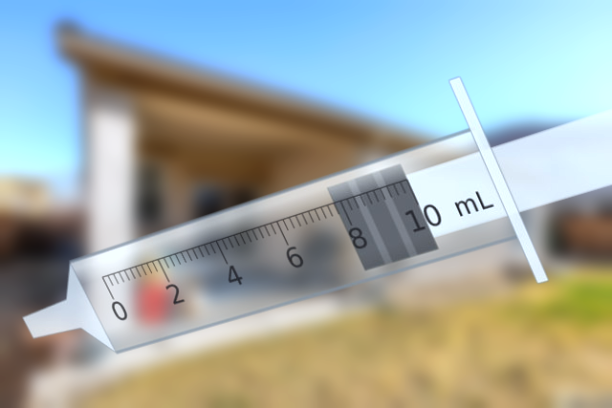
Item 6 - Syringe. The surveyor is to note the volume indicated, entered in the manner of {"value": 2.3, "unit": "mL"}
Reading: {"value": 7.8, "unit": "mL"}
